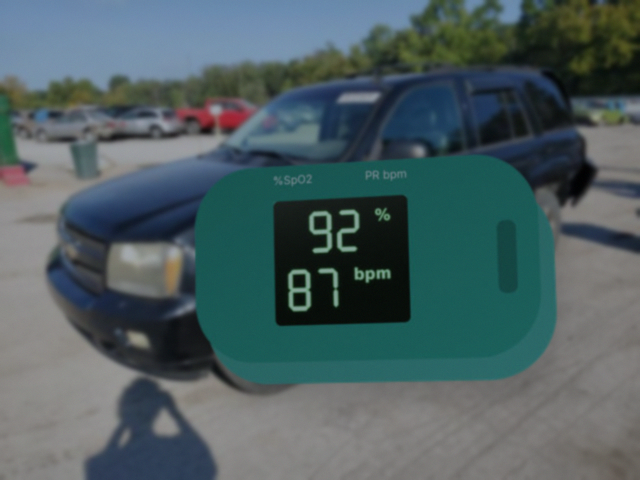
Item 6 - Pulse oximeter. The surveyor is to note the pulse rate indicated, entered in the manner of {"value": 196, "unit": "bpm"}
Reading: {"value": 87, "unit": "bpm"}
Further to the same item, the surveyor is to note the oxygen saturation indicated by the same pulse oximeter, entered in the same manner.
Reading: {"value": 92, "unit": "%"}
